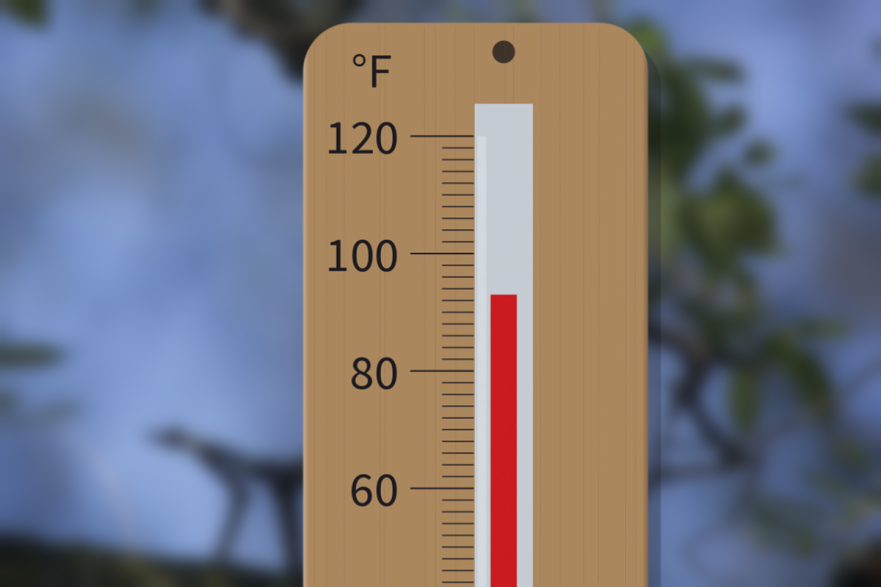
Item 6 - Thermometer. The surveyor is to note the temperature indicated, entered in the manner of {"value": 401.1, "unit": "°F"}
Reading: {"value": 93, "unit": "°F"}
